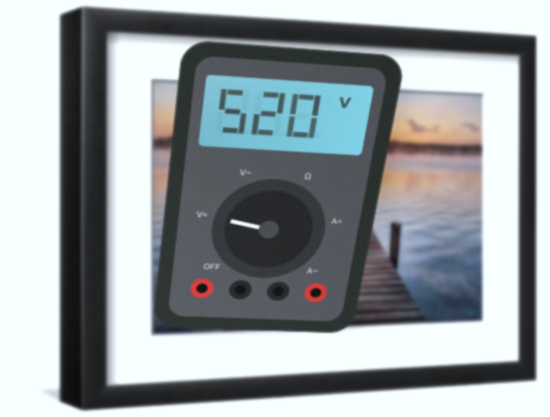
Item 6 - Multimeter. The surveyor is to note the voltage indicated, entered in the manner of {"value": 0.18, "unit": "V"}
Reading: {"value": 520, "unit": "V"}
